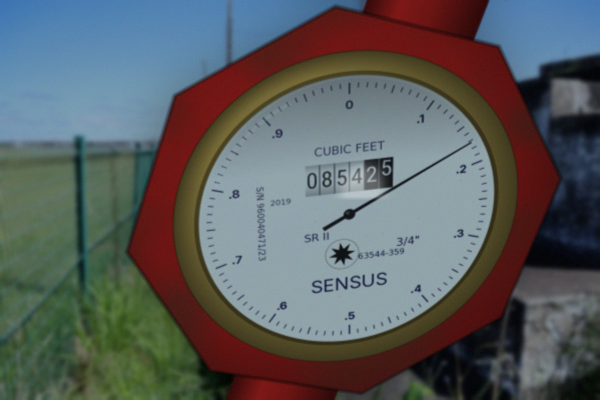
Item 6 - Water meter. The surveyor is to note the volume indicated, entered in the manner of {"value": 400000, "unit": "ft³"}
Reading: {"value": 85425.17, "unit": "ft³"}
